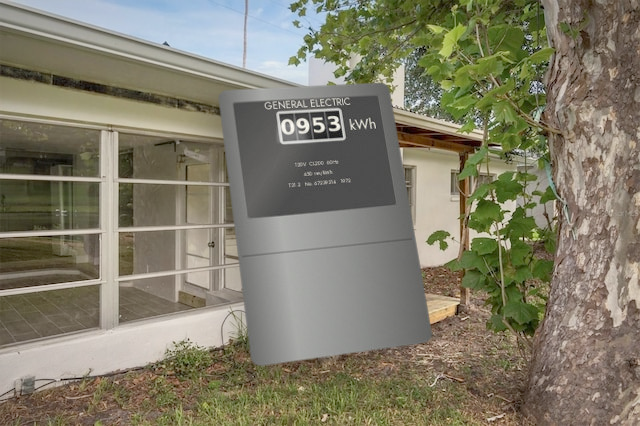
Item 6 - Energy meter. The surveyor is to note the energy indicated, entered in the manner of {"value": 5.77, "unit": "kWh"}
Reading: {"value": 953, "unit": "kWh"}
